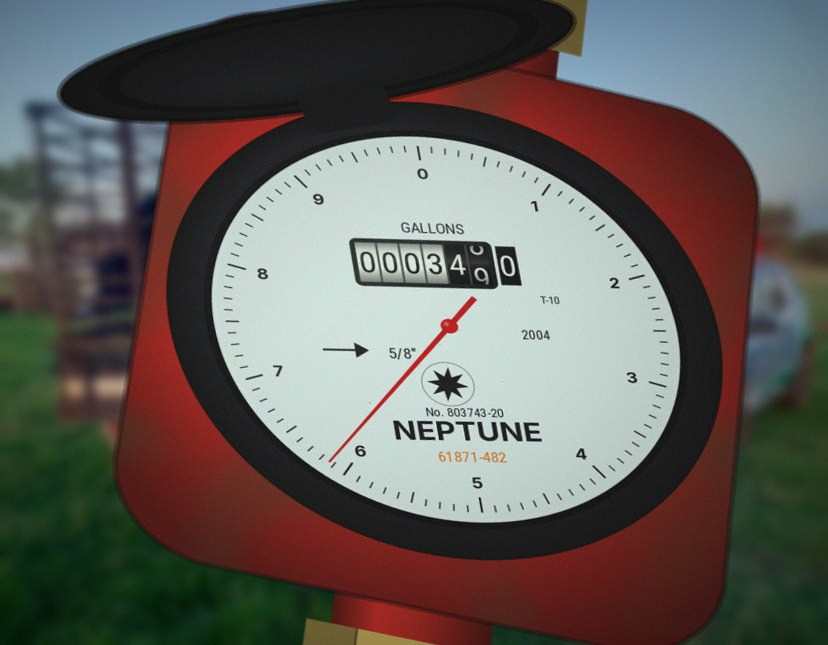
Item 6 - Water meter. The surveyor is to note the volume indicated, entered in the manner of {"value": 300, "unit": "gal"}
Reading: {"value": 3486.1, "unit": "gal"}
